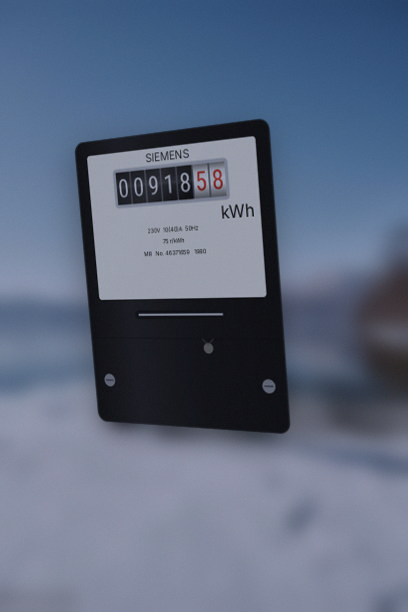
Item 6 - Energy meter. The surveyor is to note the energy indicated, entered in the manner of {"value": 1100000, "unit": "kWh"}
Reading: {"value": 918.58, "unit": "kWh"}
